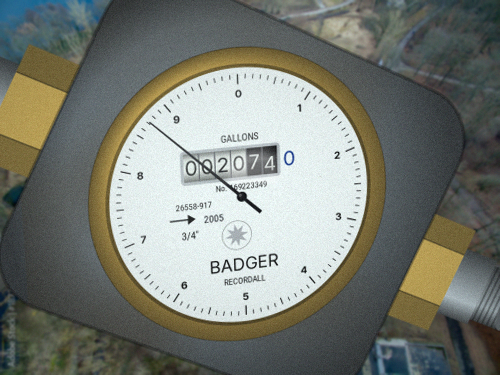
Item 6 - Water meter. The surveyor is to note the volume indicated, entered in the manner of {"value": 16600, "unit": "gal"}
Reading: {"value": 20738.7, "unit": "gal"}
